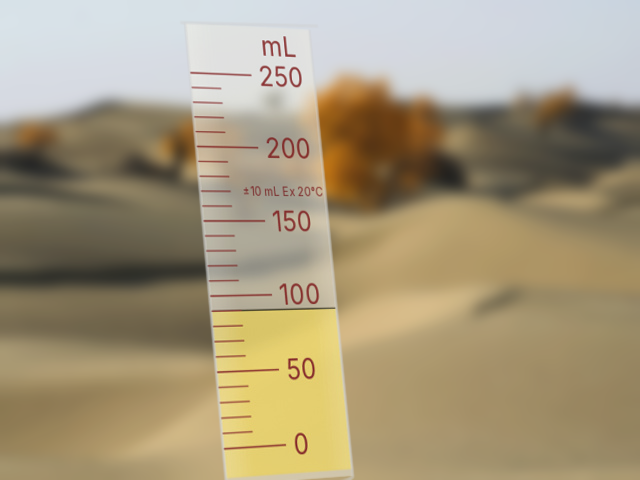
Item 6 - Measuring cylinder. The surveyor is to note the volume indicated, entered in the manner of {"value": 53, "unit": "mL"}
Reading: {"value": 90, "unit": "mL"}
